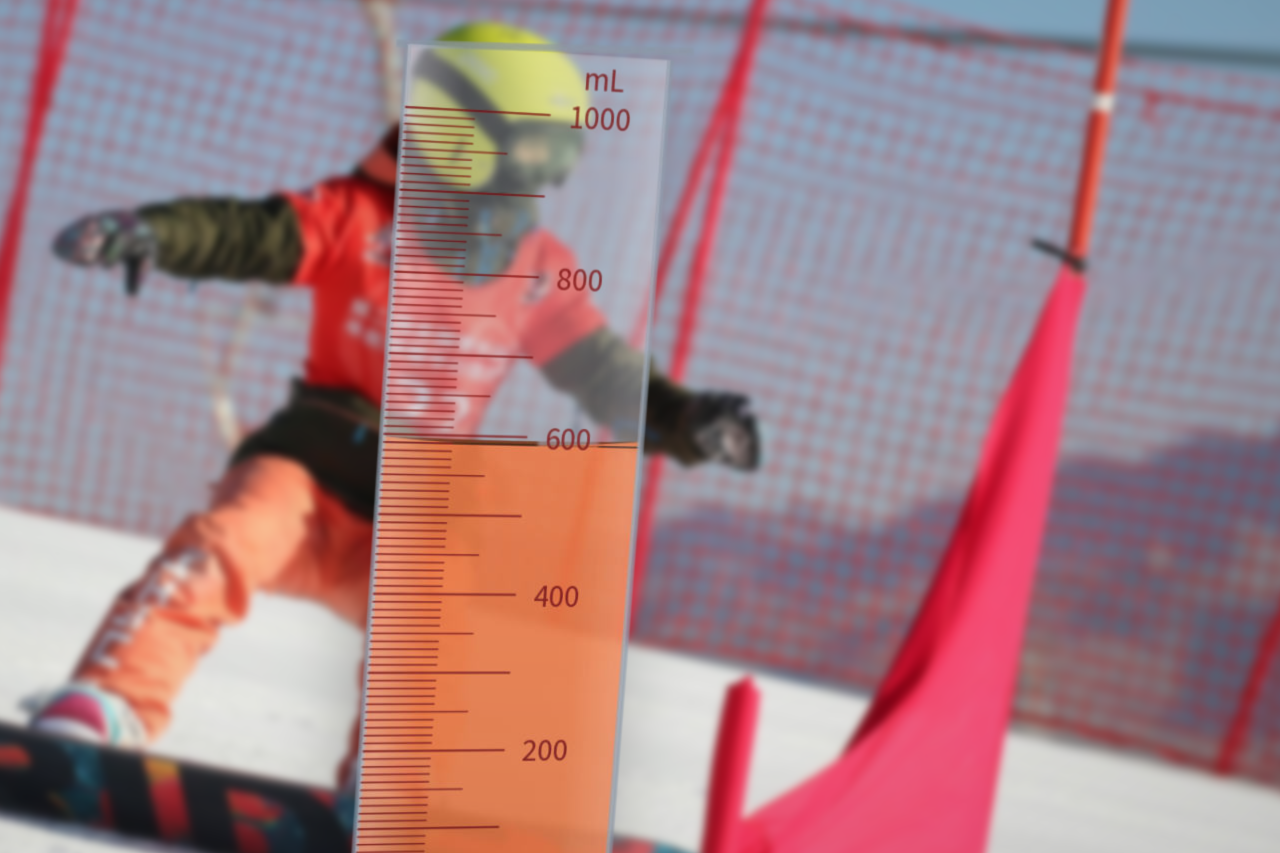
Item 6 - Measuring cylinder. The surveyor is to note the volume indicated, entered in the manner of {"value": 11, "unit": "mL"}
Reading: {"value": 590, "unit": "mL"}
